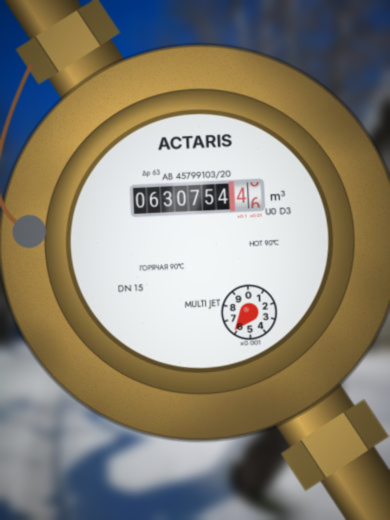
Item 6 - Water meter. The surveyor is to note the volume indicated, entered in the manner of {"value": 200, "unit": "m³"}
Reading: {"value": 630754.456, "unit": "m³"}
